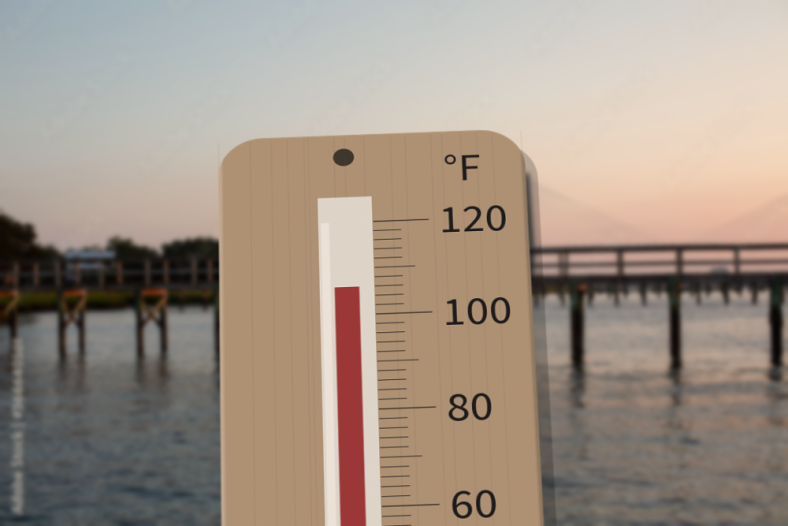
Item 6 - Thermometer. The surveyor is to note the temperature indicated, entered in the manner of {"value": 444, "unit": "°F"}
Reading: {"value": 106, "unit": "°F"}
